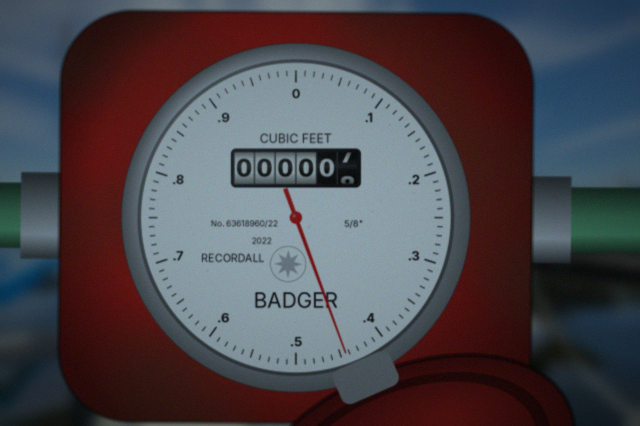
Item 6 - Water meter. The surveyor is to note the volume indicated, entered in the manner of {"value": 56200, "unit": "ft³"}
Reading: {"value": 7.44, "unit": "ft³"}
